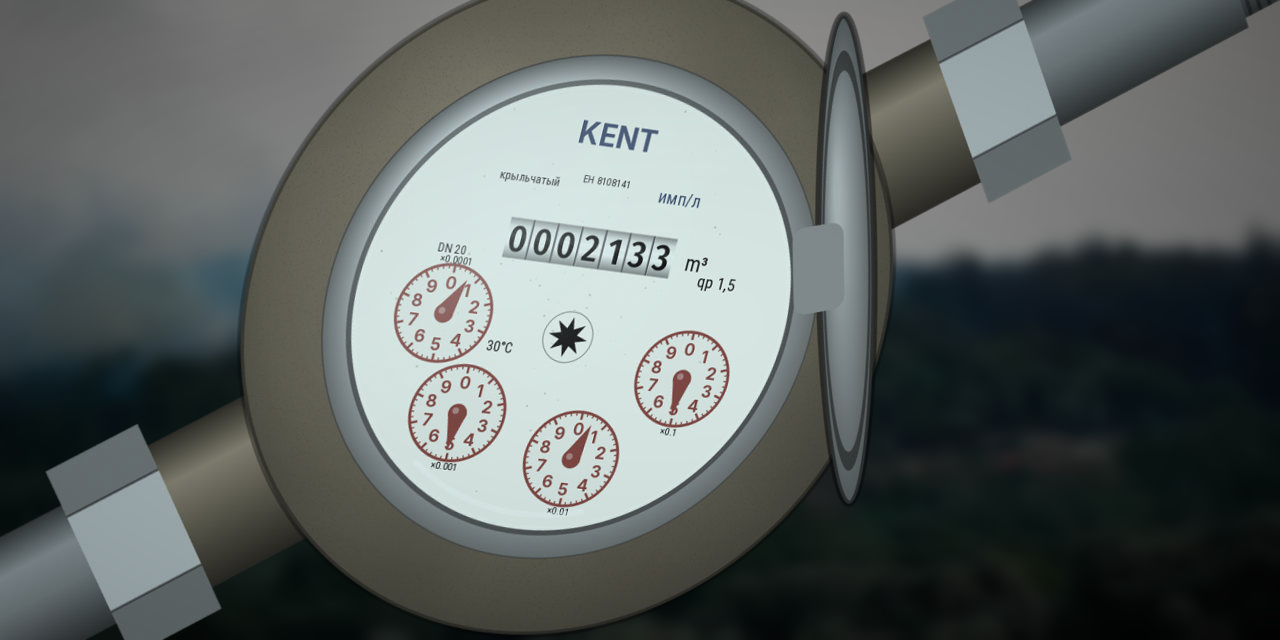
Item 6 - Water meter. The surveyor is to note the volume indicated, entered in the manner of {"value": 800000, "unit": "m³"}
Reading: {"value": 2133.5050, "unit": "m³"}
